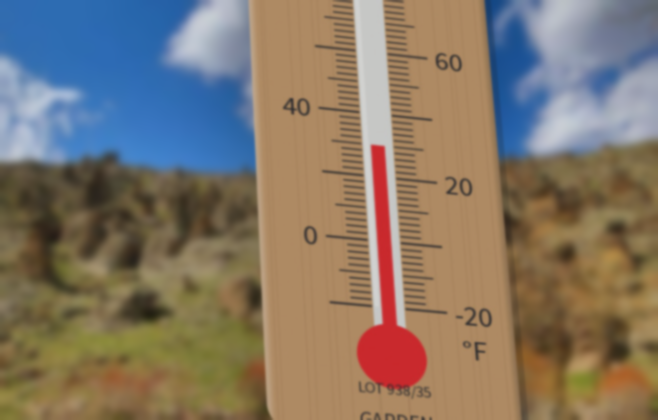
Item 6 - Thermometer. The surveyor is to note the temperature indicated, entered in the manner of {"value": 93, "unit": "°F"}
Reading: {"value": 30, "unit": "°F"}
